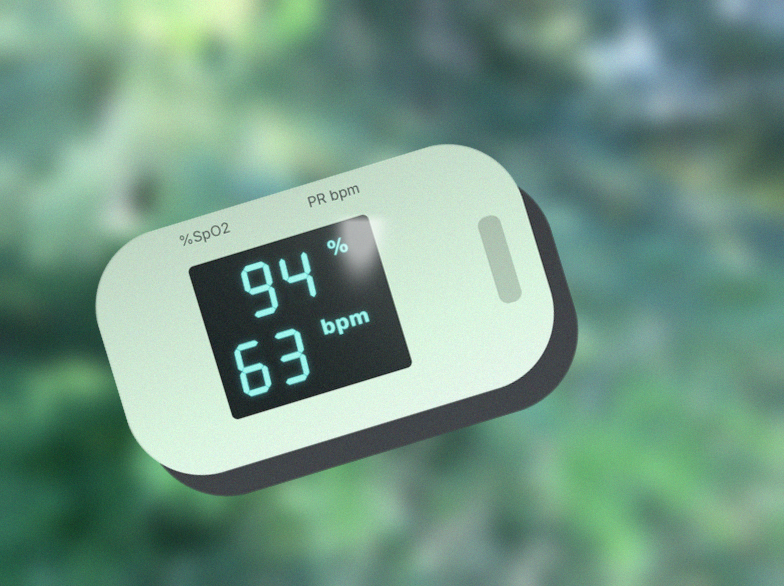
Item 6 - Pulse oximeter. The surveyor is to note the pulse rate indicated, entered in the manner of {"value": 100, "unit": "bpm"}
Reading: {"value": 63, "unit": "bpm"}
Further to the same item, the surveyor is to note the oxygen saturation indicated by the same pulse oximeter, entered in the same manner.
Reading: {"value": 94, "unit": "%"}
